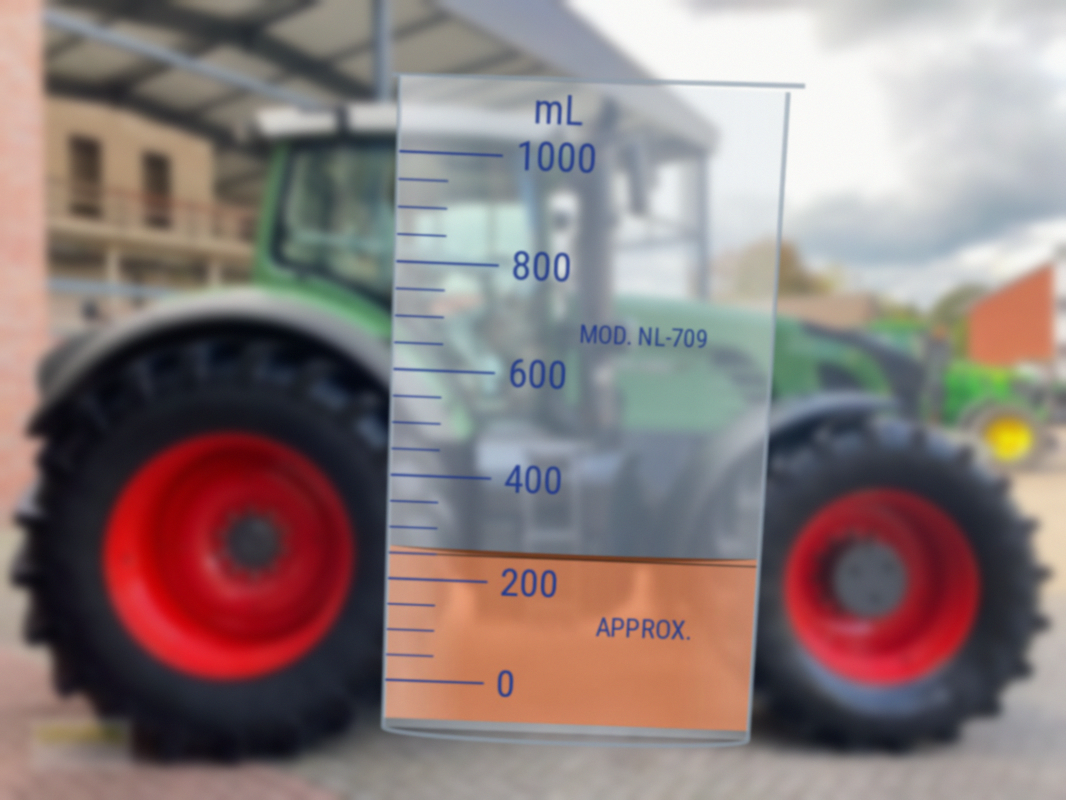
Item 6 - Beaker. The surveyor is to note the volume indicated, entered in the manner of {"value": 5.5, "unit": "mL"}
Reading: {"value": 250, "unit": "mL"}
